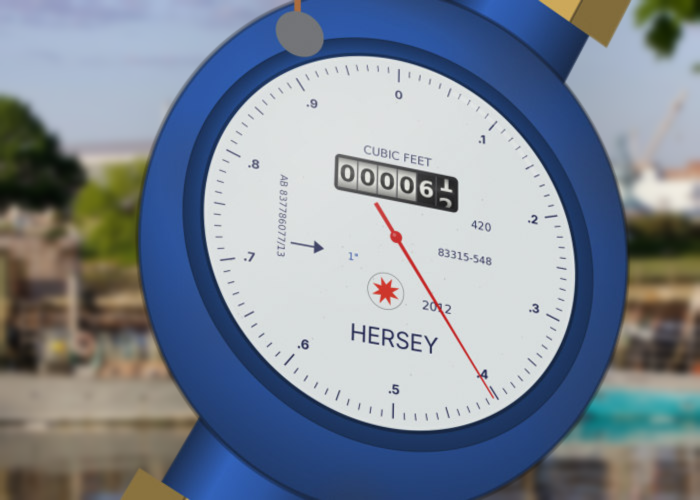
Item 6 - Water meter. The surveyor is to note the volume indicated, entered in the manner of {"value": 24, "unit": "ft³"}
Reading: {"value": 61.40, "unit": "ft³"}
